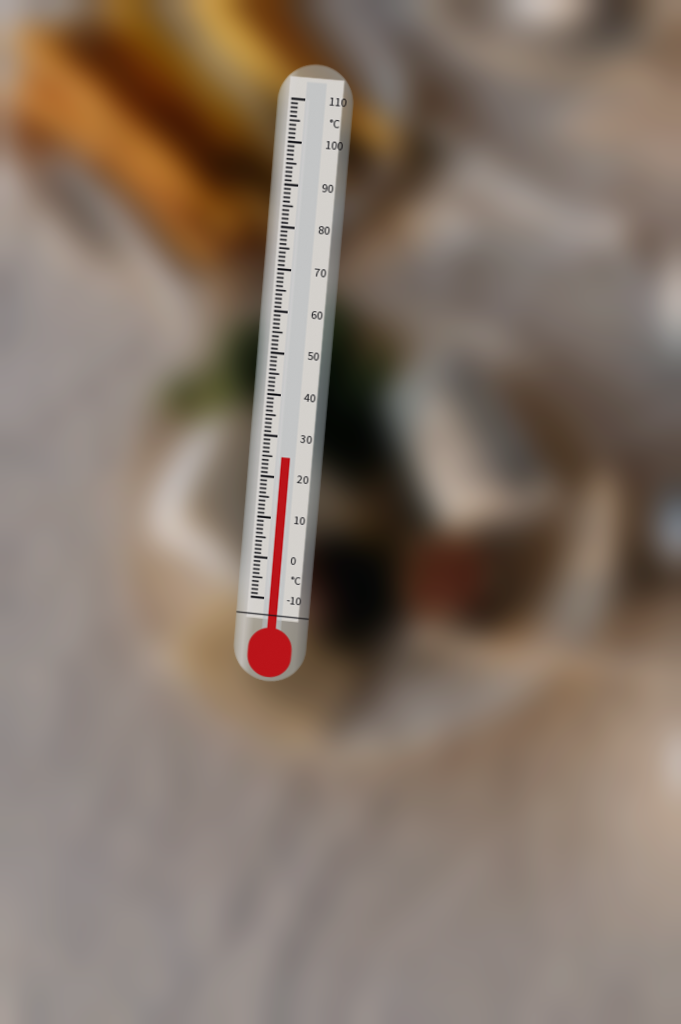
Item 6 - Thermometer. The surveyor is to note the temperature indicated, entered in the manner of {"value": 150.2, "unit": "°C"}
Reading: {"value": 25, "unit": "°C"}
